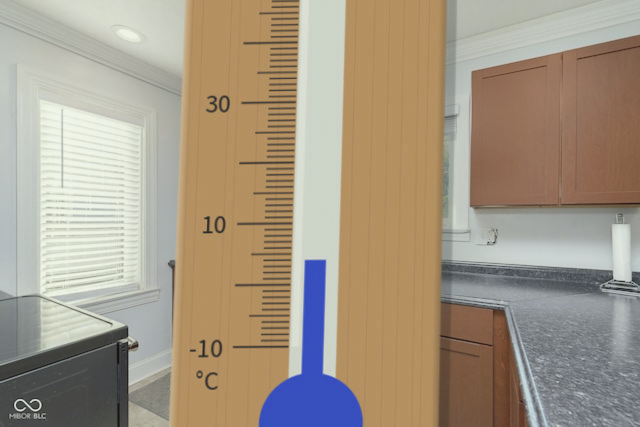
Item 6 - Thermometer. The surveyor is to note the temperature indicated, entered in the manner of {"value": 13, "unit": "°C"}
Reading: {"value": 4, "unit": "°C"}
